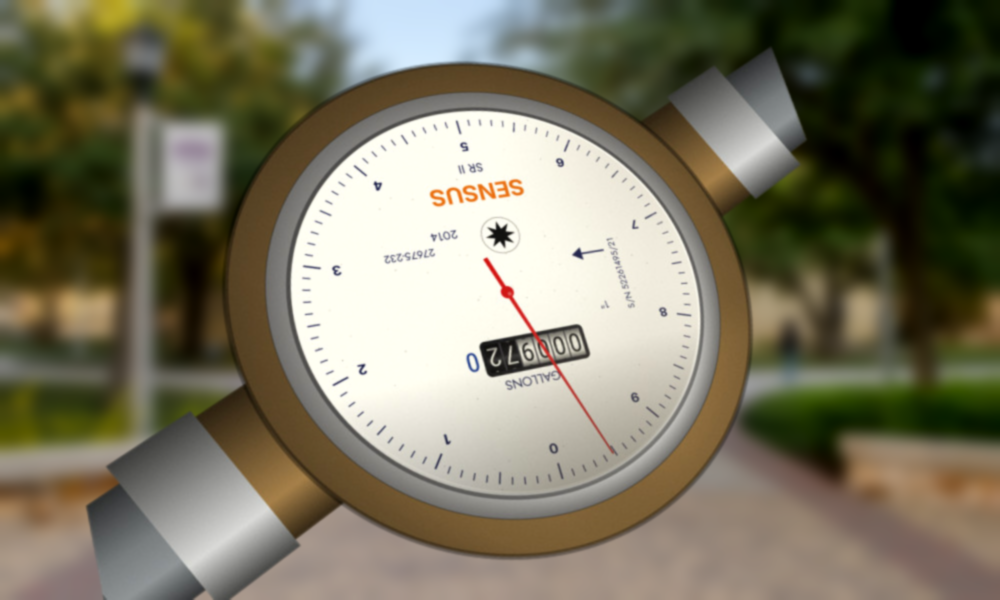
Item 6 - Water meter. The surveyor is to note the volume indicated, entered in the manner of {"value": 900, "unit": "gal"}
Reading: {"value": 9719.5, "unit": "gal"}
